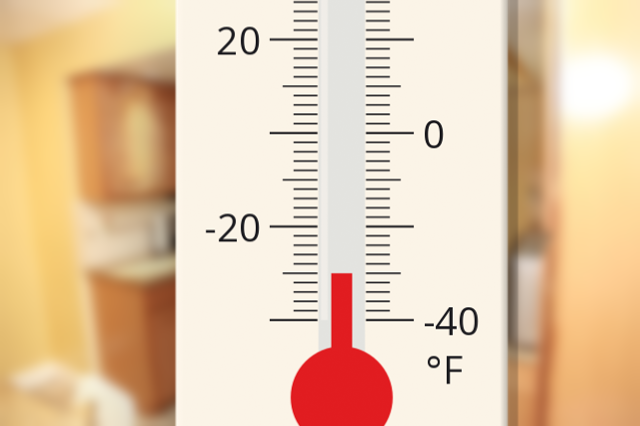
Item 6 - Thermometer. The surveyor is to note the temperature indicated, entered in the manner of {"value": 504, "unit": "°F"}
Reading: {"value": -30, "unit": "°F"}
